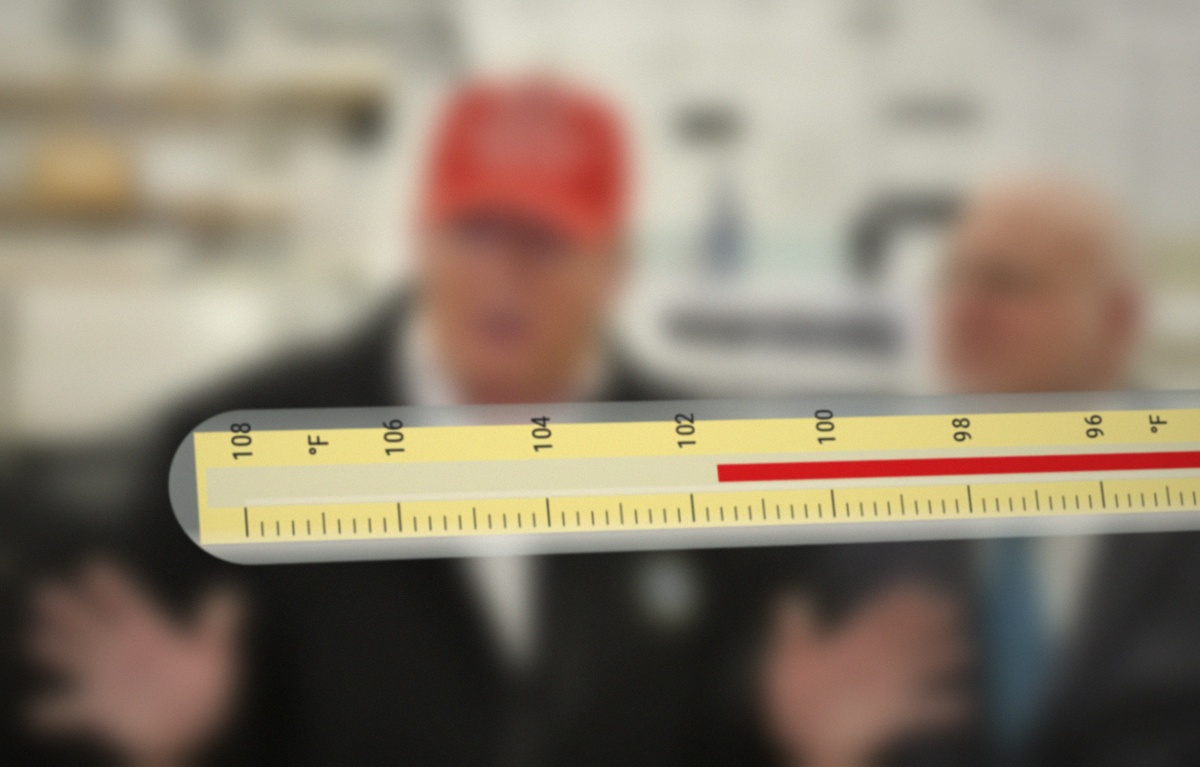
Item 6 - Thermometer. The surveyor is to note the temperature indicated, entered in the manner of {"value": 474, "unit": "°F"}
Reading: {"value": 101.6, "unit": "°F"}
